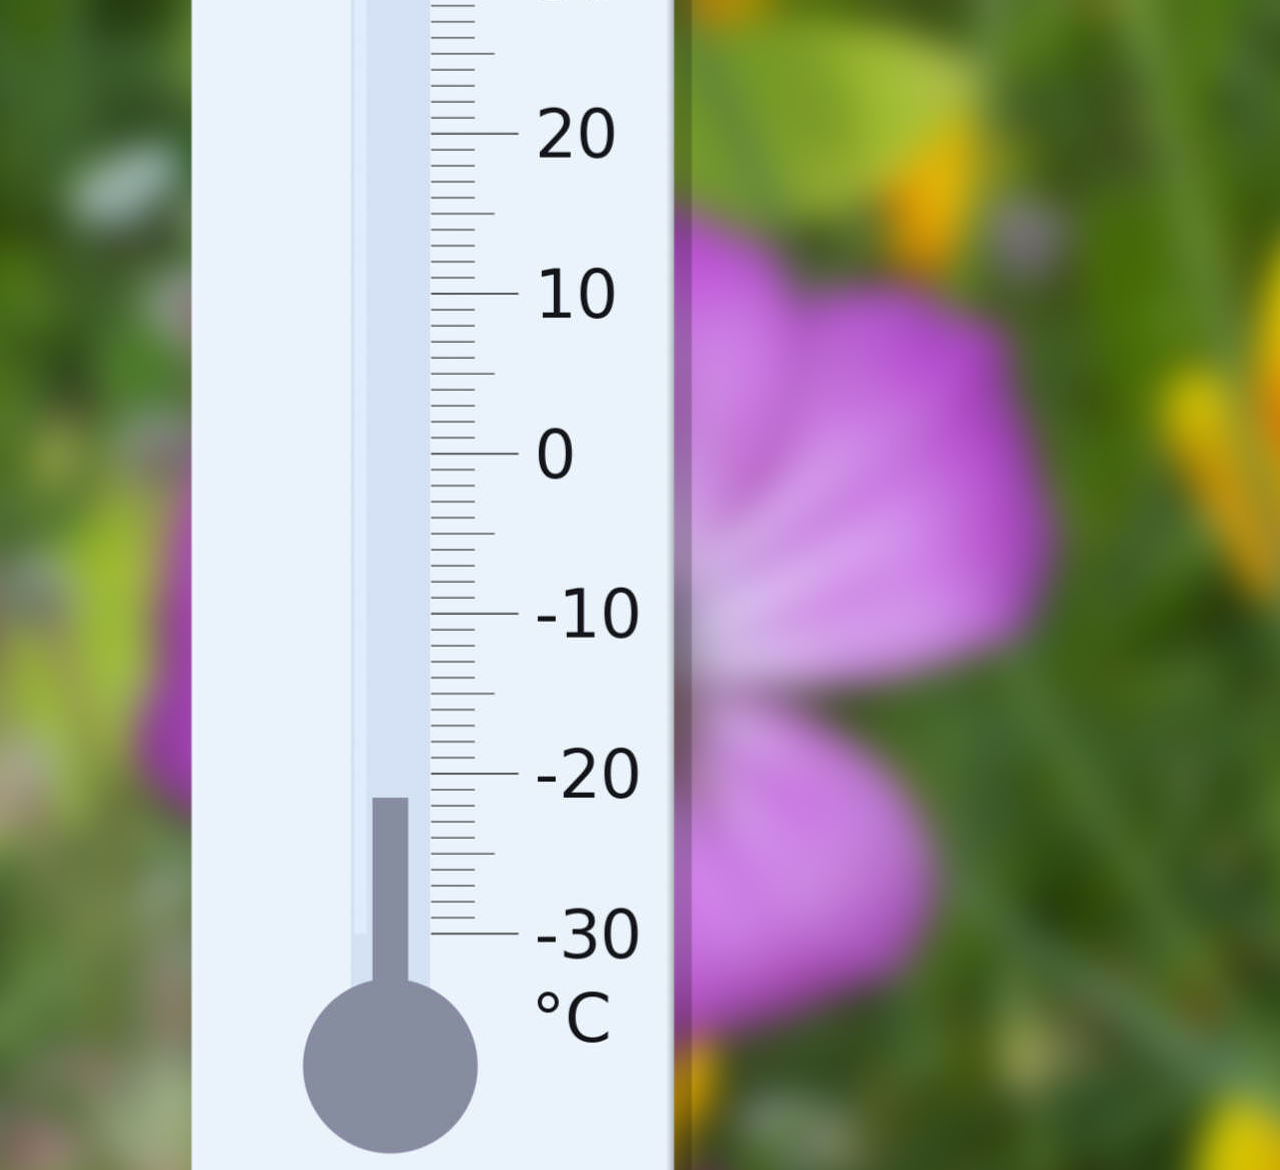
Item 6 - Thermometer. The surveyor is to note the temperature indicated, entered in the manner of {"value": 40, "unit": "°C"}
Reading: {"value": -21.5, "unit": "°C"}
